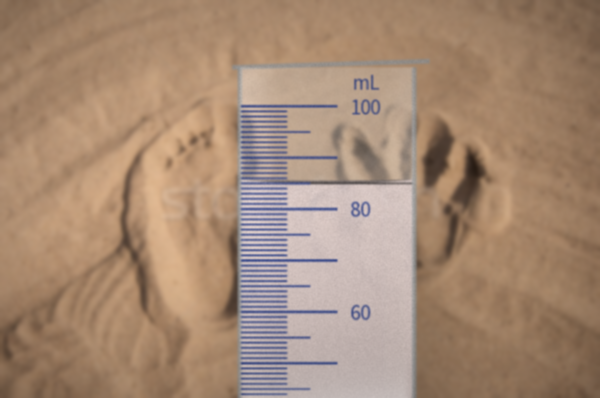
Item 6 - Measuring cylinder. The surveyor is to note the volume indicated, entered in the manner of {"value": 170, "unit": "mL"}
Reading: {"value": 85, "unit": "mL"}
